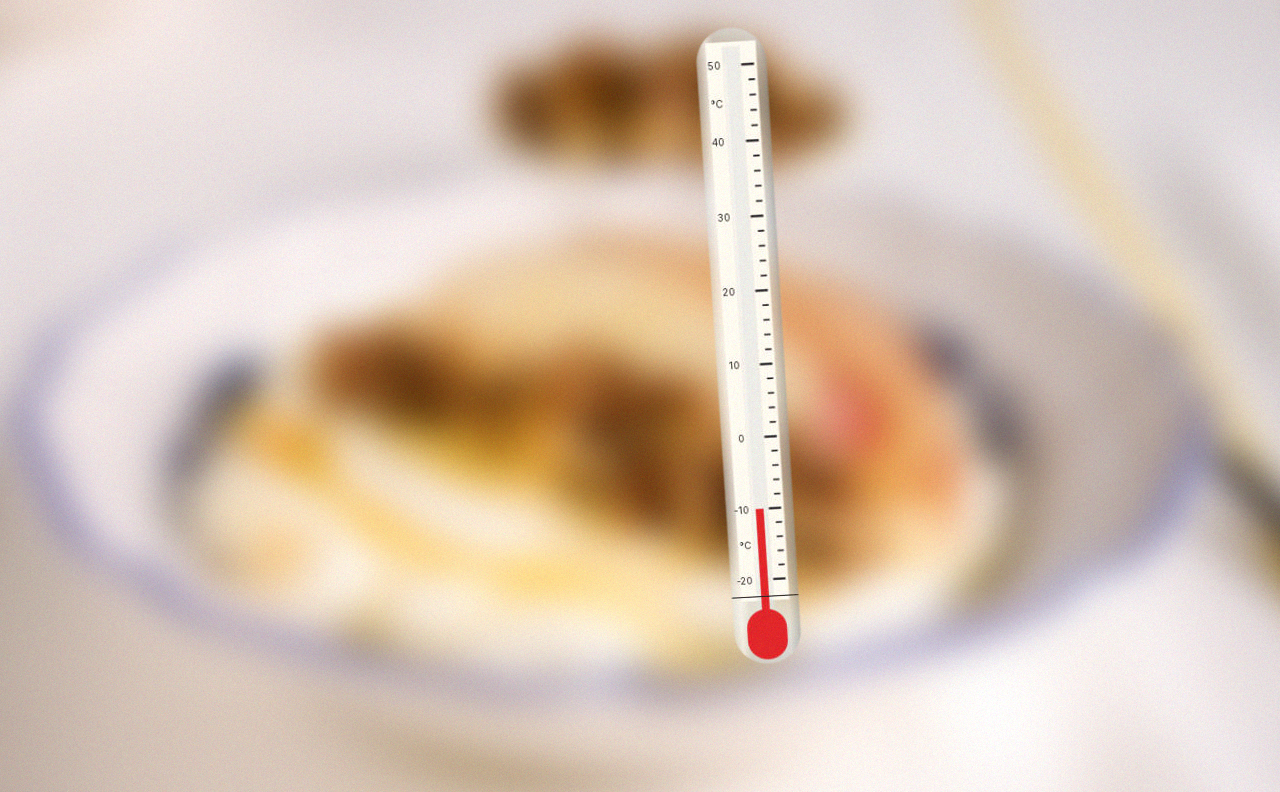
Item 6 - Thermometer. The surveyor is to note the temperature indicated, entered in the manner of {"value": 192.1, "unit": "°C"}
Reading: {"value": -10, "unit": "°C"}
